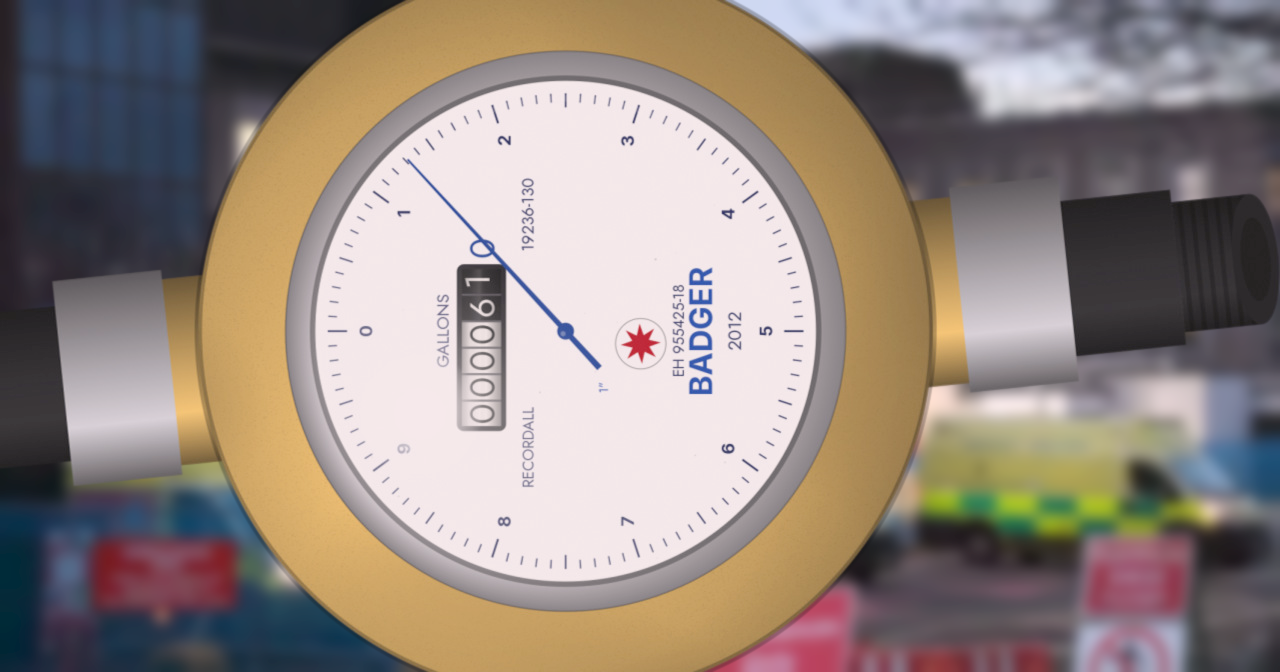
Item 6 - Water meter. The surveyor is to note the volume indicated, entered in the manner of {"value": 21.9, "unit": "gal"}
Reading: {"value": 611.3, "unit": "gal"}
